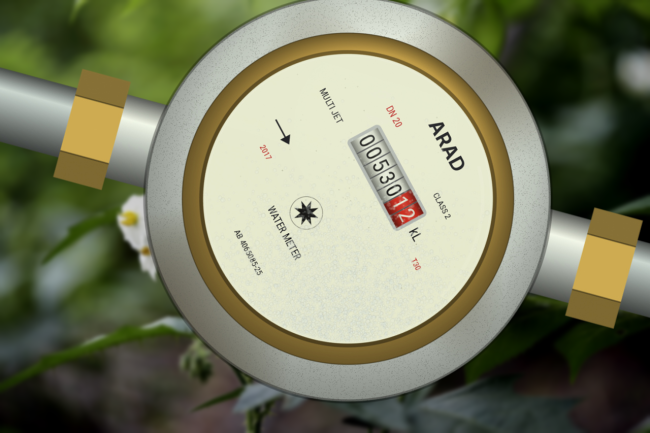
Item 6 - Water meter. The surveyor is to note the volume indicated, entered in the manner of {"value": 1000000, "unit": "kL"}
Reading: {"value": 530.12, "unit": "kL"}
